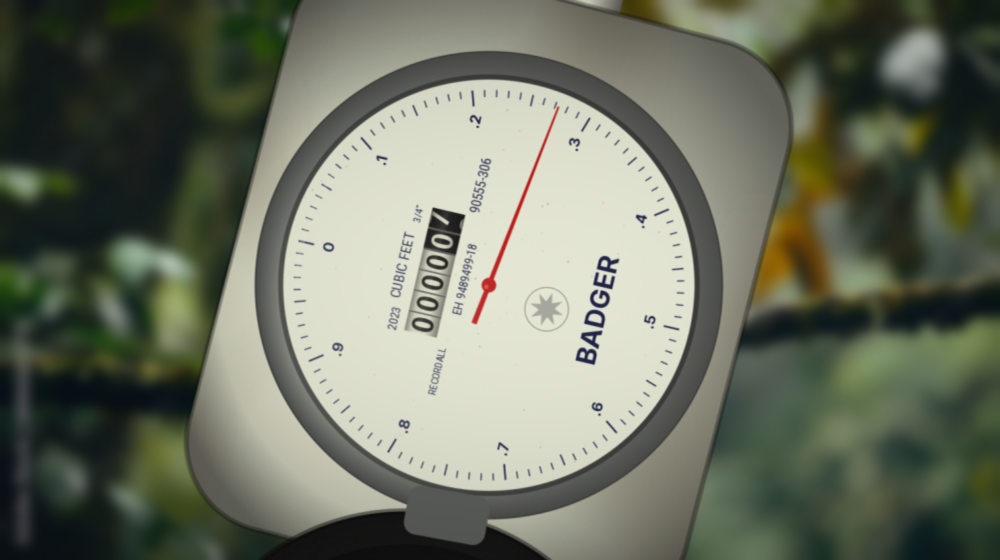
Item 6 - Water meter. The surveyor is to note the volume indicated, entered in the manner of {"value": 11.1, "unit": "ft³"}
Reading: {"value": 7.27, "unit": "ft³"}
